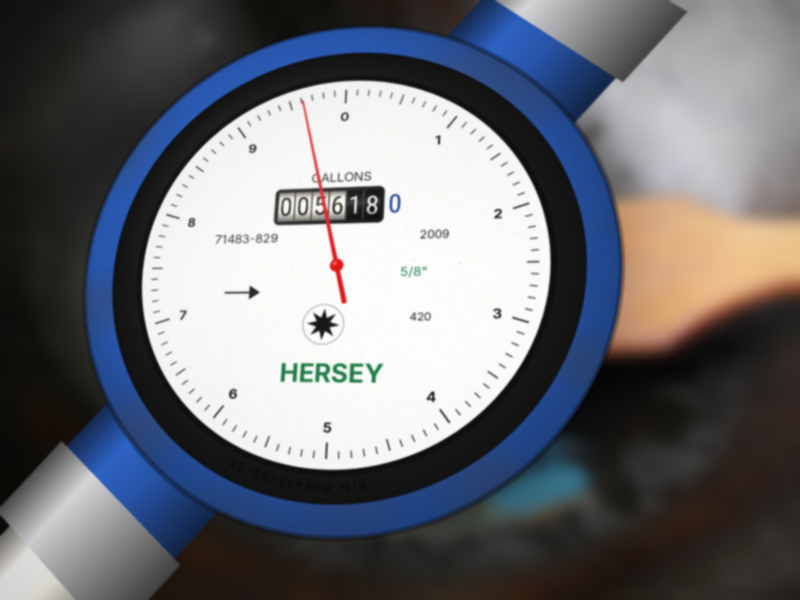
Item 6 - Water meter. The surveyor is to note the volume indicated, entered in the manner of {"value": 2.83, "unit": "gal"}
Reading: {"value": 56179.6, "unit": "gal"}
